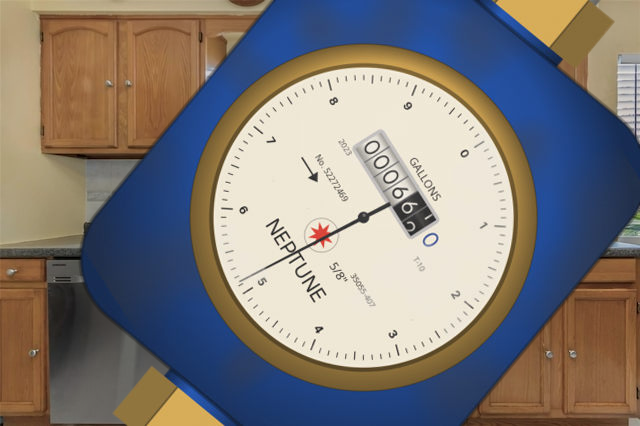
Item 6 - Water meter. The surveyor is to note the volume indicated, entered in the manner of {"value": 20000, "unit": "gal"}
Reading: {"value": 6615.1, "unit": "gal"}
